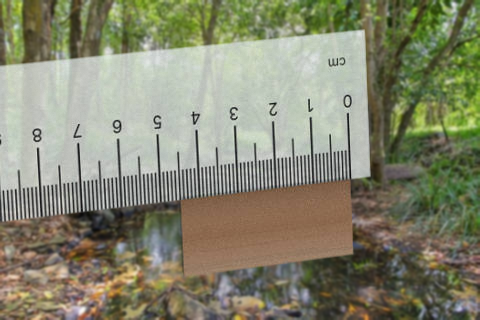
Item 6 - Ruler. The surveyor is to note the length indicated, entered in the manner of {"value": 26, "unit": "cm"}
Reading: {"value": 4.5, "unit": "cm"}
